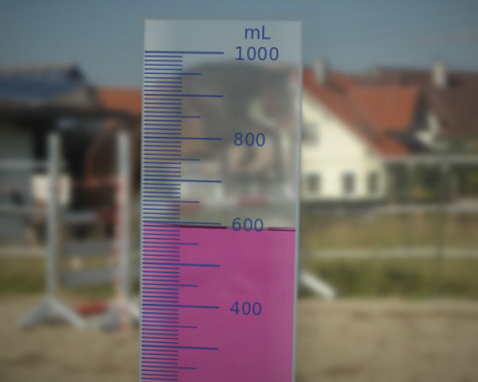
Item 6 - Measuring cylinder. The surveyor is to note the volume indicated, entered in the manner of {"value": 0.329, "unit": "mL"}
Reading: {"value": 590, "unit": "mL"}
